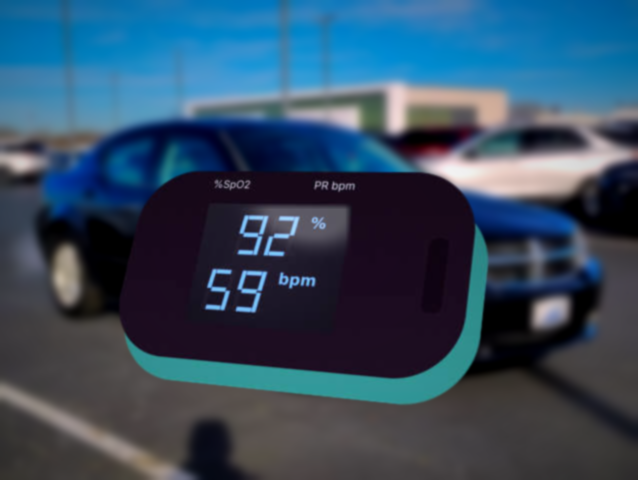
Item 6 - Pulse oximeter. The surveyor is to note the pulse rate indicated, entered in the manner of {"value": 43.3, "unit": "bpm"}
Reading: {"value": 59, "unit": "bpm"}
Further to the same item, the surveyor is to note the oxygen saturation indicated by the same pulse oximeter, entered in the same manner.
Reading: {"value": 92, "unit": "%"}
